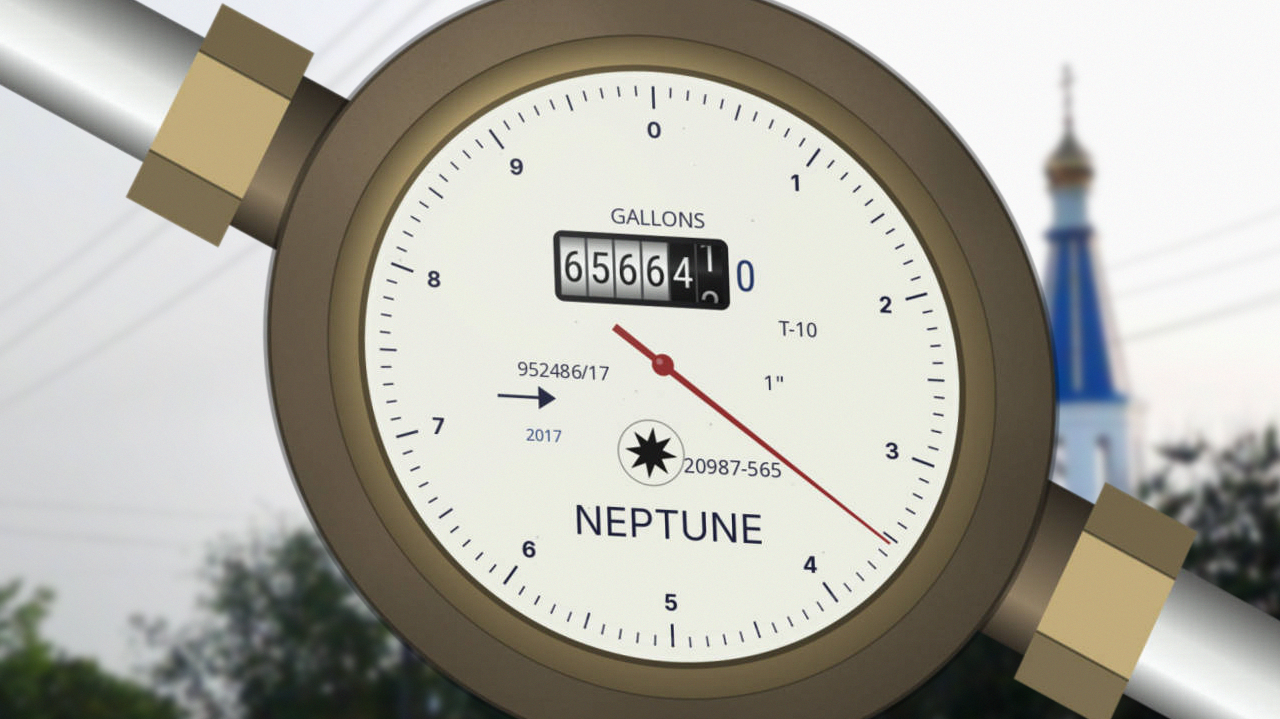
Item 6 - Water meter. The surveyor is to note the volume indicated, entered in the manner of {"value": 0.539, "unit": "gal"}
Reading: {"value": 6566413.5, "unit": "gal"}
